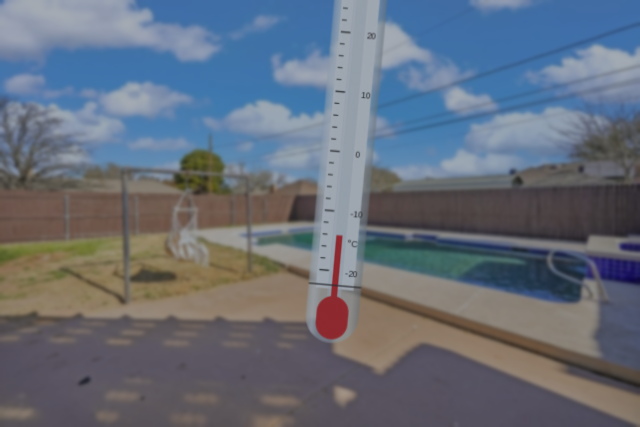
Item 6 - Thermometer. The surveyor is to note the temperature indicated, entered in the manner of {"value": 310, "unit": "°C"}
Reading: {"value": -14, "unit": "°C"}
